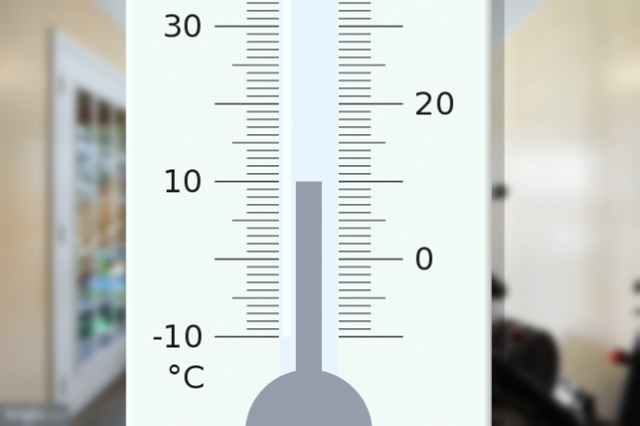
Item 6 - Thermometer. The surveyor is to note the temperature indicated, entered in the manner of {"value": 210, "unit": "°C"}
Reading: {"value": 10, "unit": "°C"}
